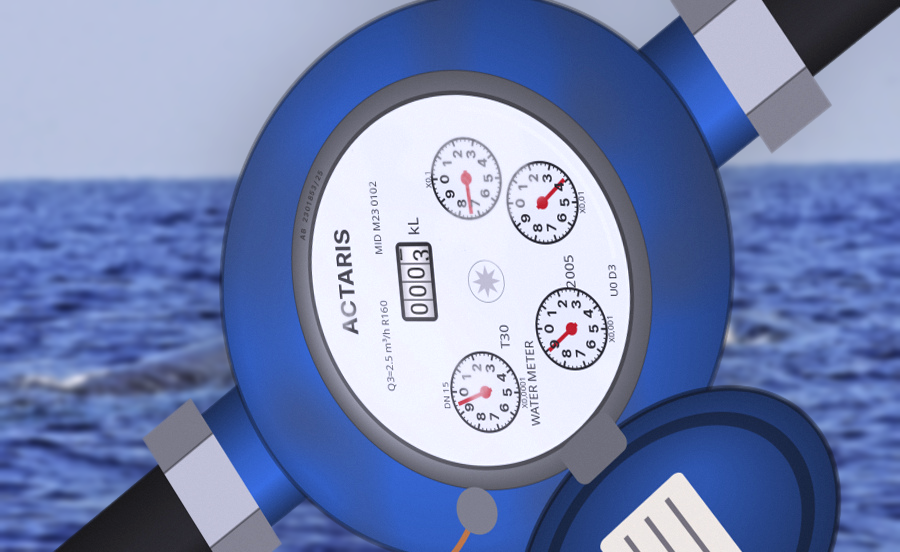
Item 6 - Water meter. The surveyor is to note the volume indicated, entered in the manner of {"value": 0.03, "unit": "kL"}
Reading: {"value": 2.7389, "unit": "kL"}
